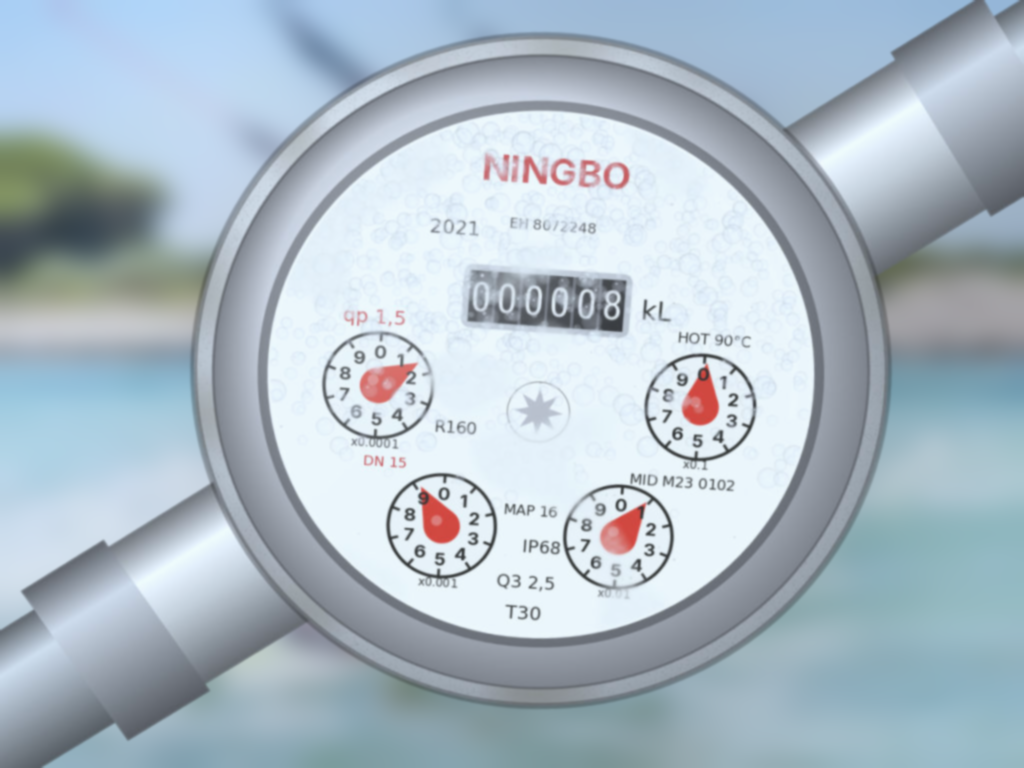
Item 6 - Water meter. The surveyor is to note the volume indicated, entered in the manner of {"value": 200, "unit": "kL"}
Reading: {"value": 8.0091, "unit": "kL"}
